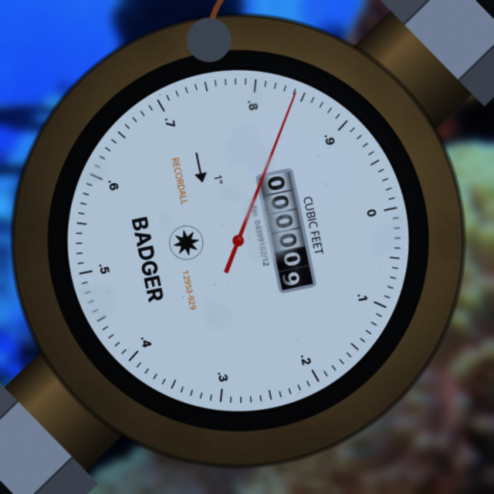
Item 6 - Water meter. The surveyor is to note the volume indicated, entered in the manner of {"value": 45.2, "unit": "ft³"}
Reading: {"value": 8.84, "unit": "ft³"}
